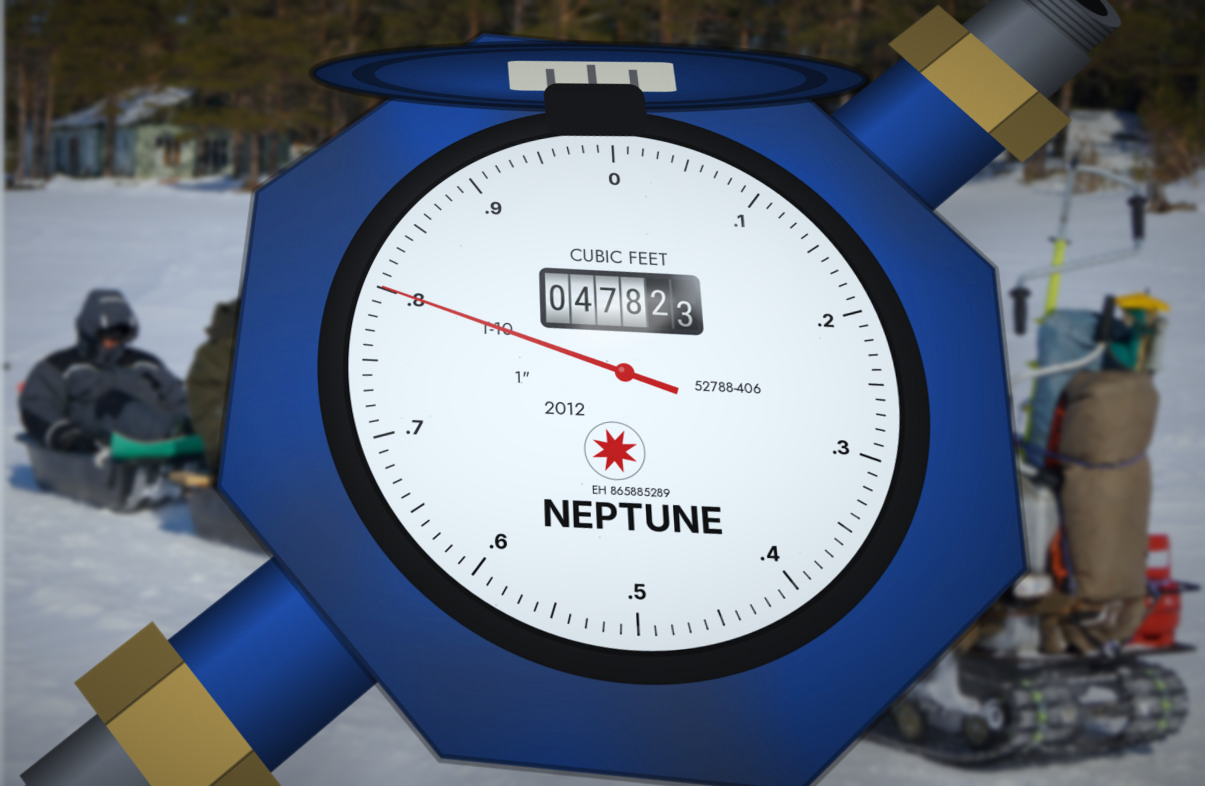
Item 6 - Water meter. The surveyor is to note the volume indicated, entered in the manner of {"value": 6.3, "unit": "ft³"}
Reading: {"value": 47822.80, "unit": "ft³"}
